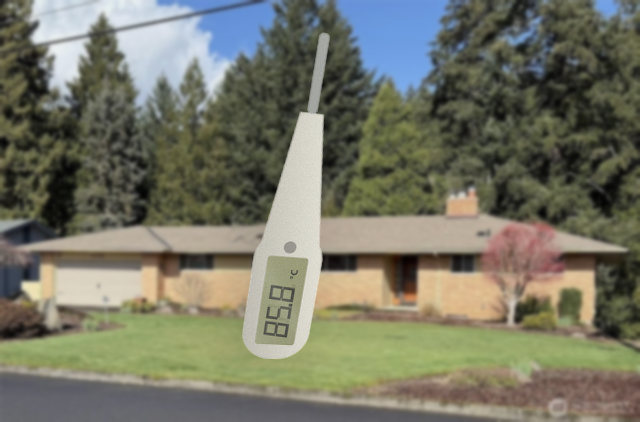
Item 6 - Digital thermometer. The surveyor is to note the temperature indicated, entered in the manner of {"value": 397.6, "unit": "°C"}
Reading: {"value": 85.8, "unit": "°C"}
